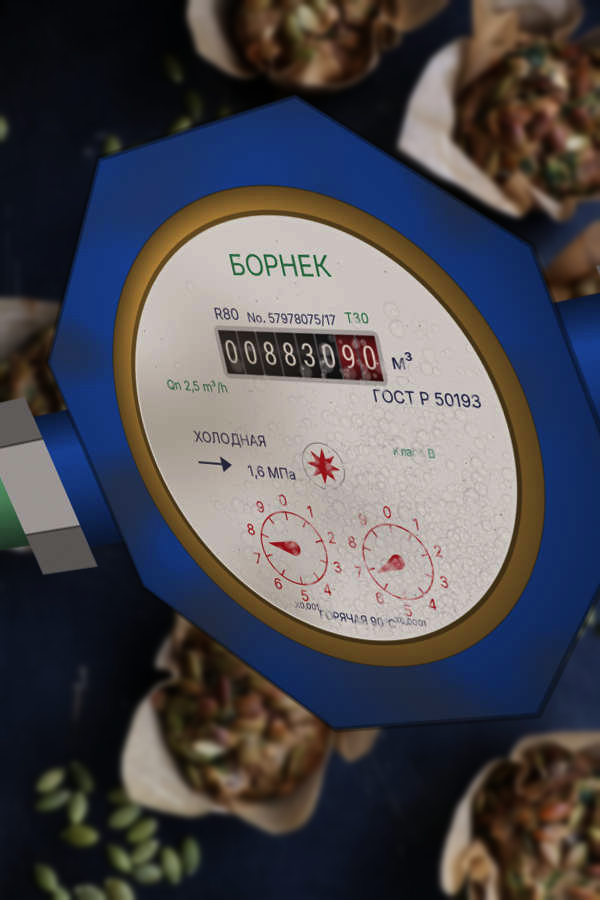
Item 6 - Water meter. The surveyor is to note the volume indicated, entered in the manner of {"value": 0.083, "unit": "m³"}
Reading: {"value": 8830.9076, "unit": "m³"}
